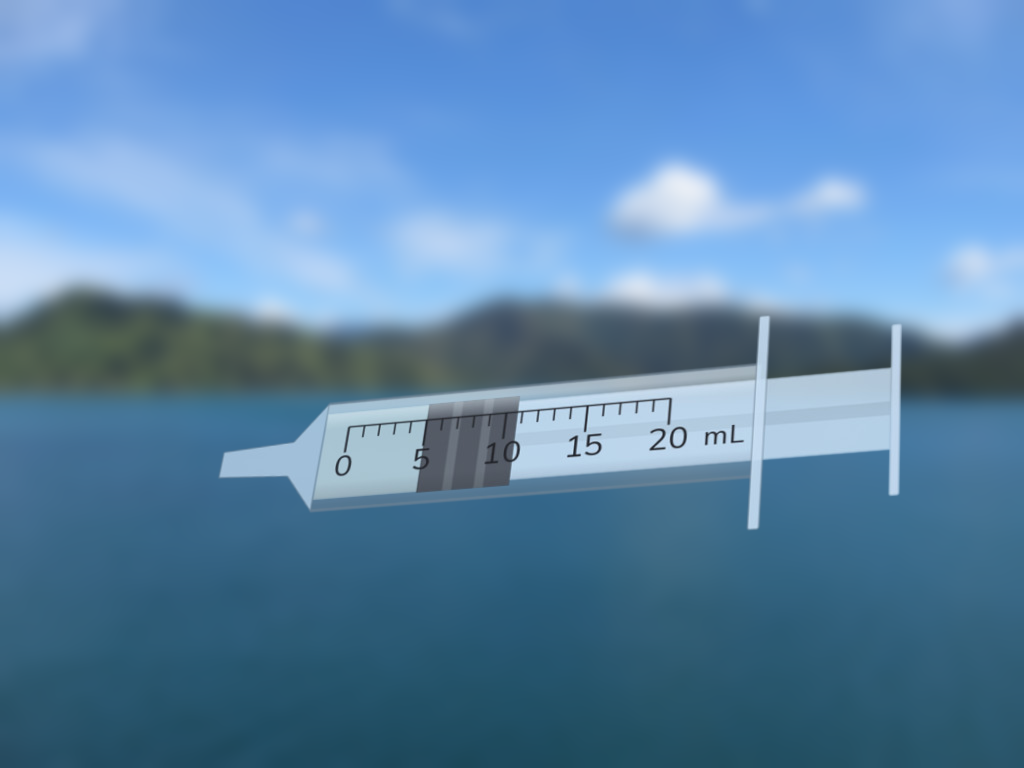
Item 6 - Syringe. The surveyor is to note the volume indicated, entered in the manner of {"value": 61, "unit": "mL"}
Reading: {"value": 5, "unit": "mL"}
